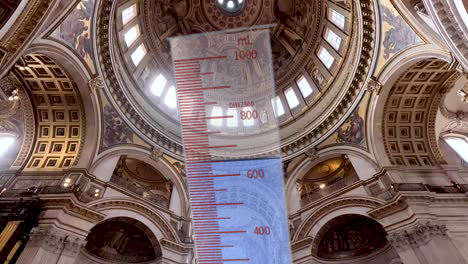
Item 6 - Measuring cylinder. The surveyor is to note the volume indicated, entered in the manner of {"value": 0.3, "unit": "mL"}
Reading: {"value": 650, "unit": "mL"}
